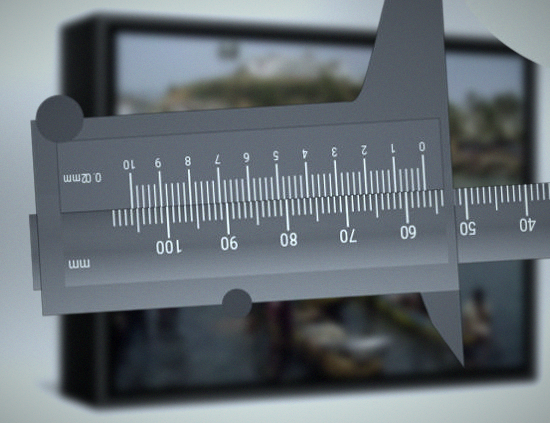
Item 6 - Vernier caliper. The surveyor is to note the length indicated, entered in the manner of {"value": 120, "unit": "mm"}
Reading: {"value": 56.8, "unit": "mm"}
